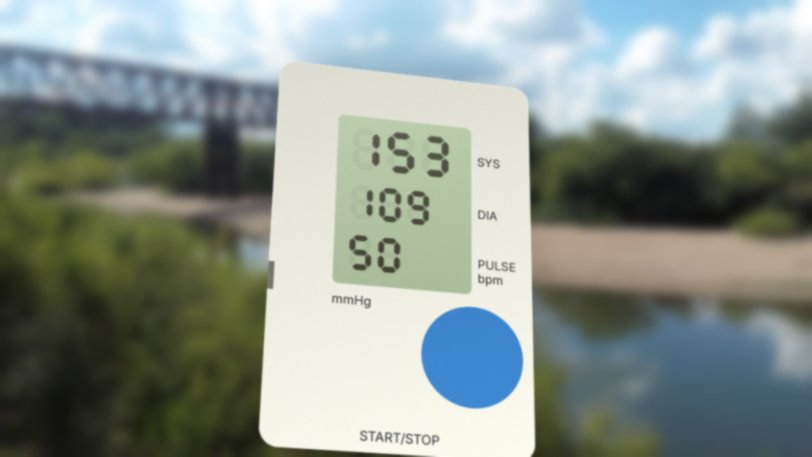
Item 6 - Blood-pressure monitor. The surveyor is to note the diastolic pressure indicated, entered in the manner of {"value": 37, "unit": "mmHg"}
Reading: {"value": 109, "unit": "mmHg"}
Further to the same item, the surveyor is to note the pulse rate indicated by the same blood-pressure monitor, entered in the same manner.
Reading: {"value": 50, "unit": "bpm"}
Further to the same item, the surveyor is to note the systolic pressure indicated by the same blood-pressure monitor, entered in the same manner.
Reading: {"value": 153, "unit": "mmHg"}
